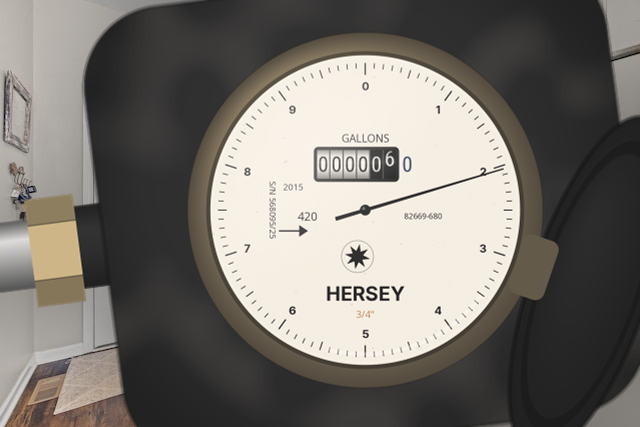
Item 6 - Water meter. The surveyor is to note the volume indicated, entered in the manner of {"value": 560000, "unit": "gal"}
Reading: {"value": 62.0, "unit": "gal"}
